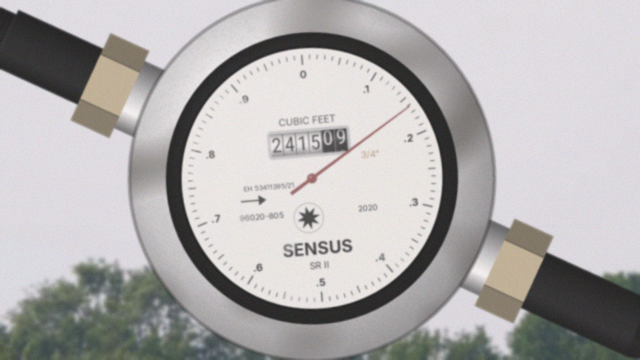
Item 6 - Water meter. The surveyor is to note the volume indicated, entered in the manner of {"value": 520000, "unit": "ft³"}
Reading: {"value": 241509.16, "unit": "ft³"}
